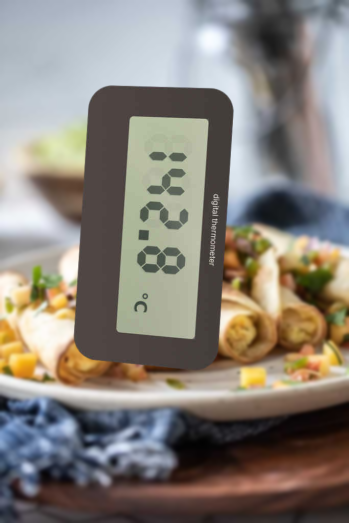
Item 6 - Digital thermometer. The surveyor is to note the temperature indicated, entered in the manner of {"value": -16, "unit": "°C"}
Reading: {"value": 142.8, "unit": "°C"}
